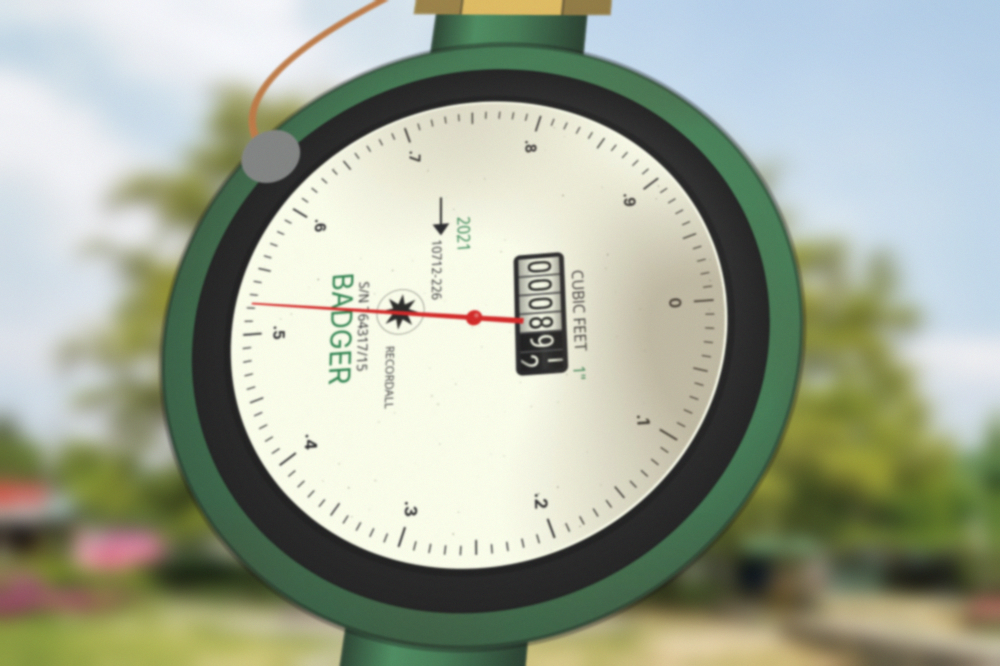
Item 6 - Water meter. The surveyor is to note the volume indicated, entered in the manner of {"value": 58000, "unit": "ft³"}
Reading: {"value": 891.52, "unit": "ft³"}
